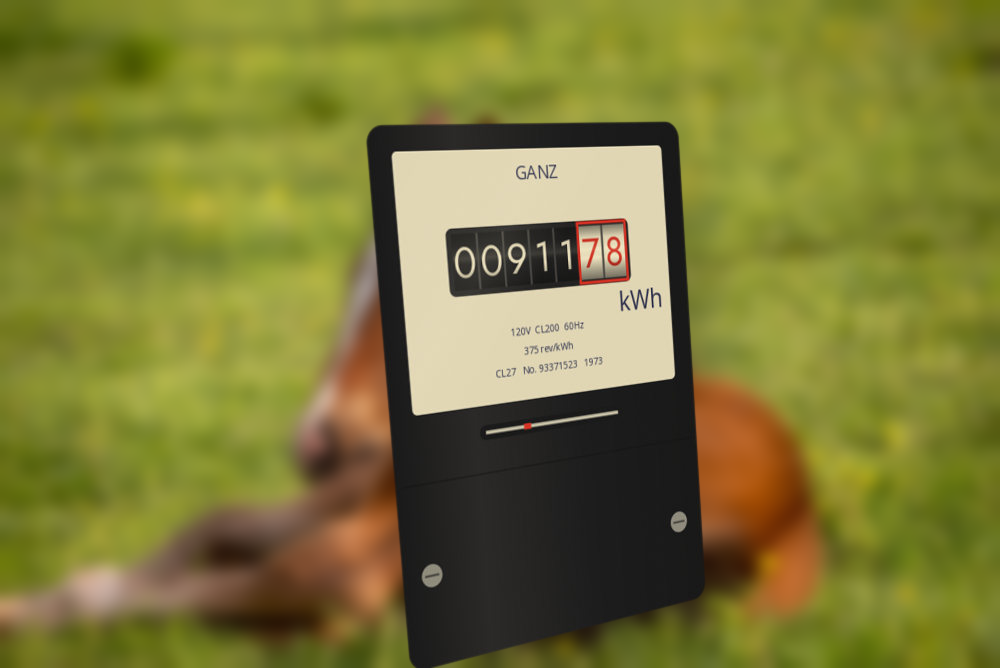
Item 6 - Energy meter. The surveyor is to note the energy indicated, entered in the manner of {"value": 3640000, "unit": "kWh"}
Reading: {"value": 911.78, "unit": "kWh"}
